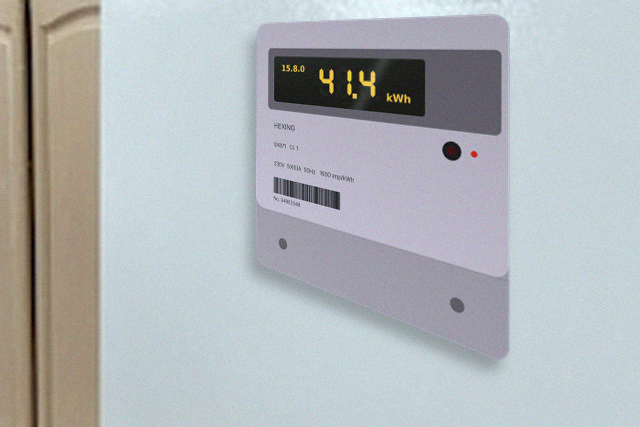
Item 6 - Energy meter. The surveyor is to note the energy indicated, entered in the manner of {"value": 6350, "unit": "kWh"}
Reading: {"value": 41.4, "unit": "kWh"}
